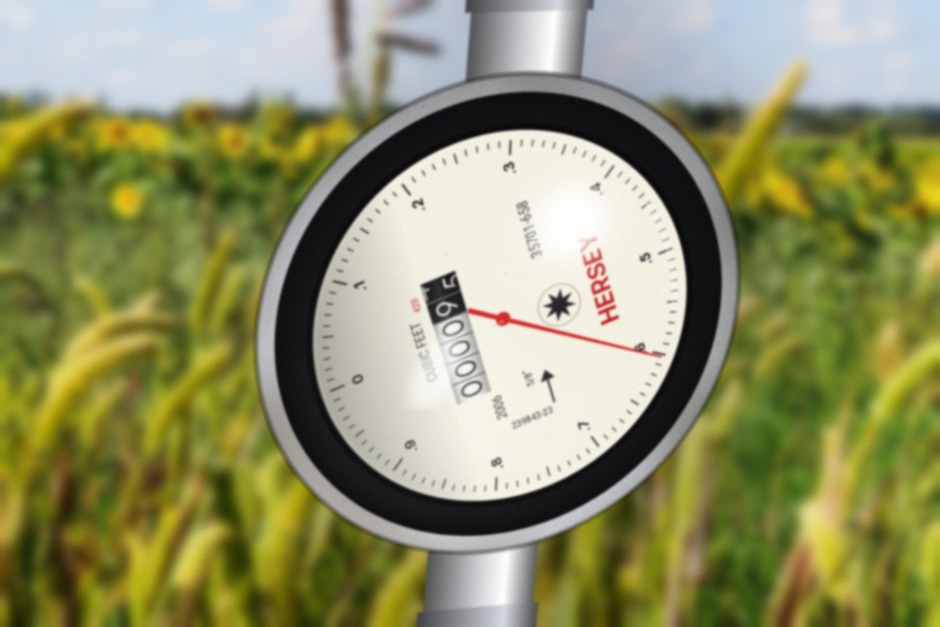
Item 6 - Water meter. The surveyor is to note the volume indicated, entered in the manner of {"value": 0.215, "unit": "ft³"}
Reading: {"value": 94.60, "unit": "ft³"}
